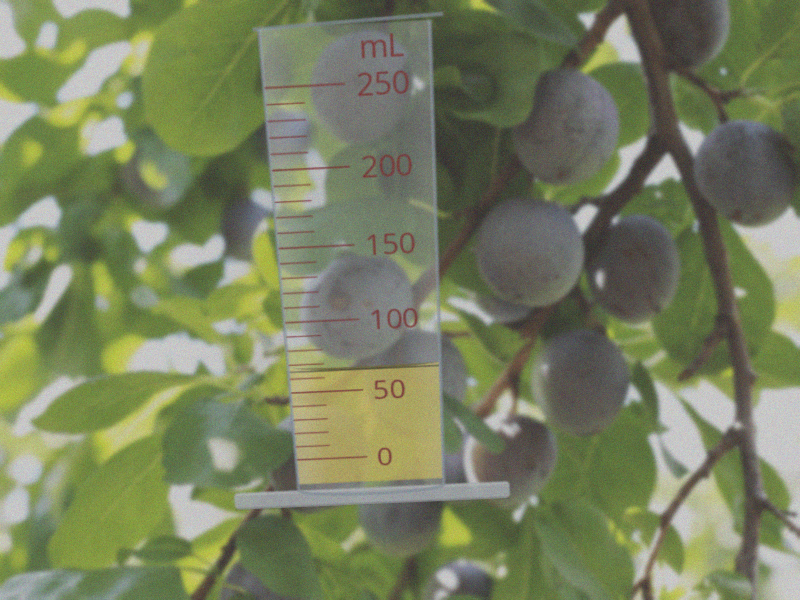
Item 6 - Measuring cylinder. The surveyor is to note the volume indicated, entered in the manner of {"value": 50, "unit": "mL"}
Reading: {"value": 65, "unit": "mL"}
